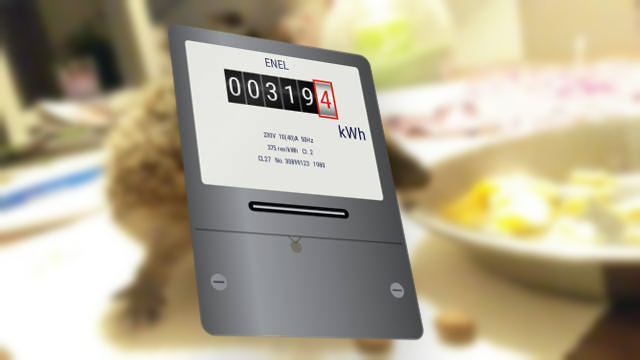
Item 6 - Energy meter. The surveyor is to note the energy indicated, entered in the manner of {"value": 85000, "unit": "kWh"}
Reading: {"value": 319.4, "unit": "kWh"}
